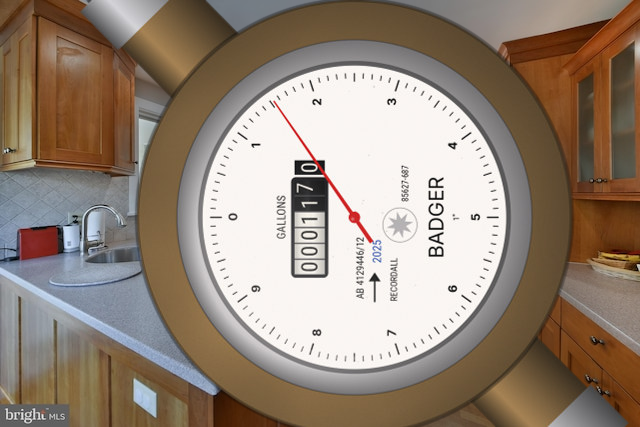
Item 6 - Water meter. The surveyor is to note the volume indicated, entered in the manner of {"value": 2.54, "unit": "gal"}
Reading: {"value": 1171.5, "unit": "gal"}
